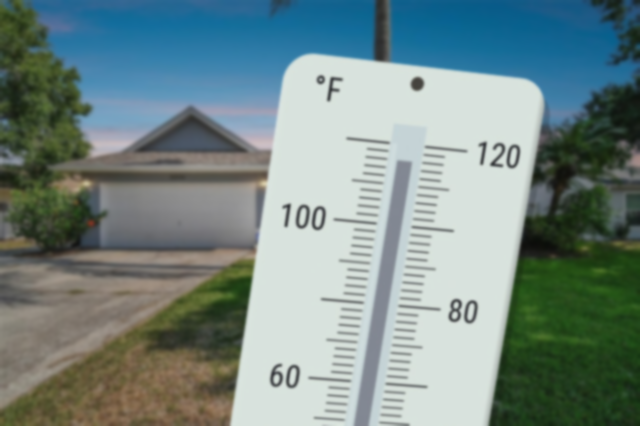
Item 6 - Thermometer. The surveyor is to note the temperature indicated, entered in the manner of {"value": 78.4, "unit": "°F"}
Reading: {"value": 116, "unit": "°F"}
